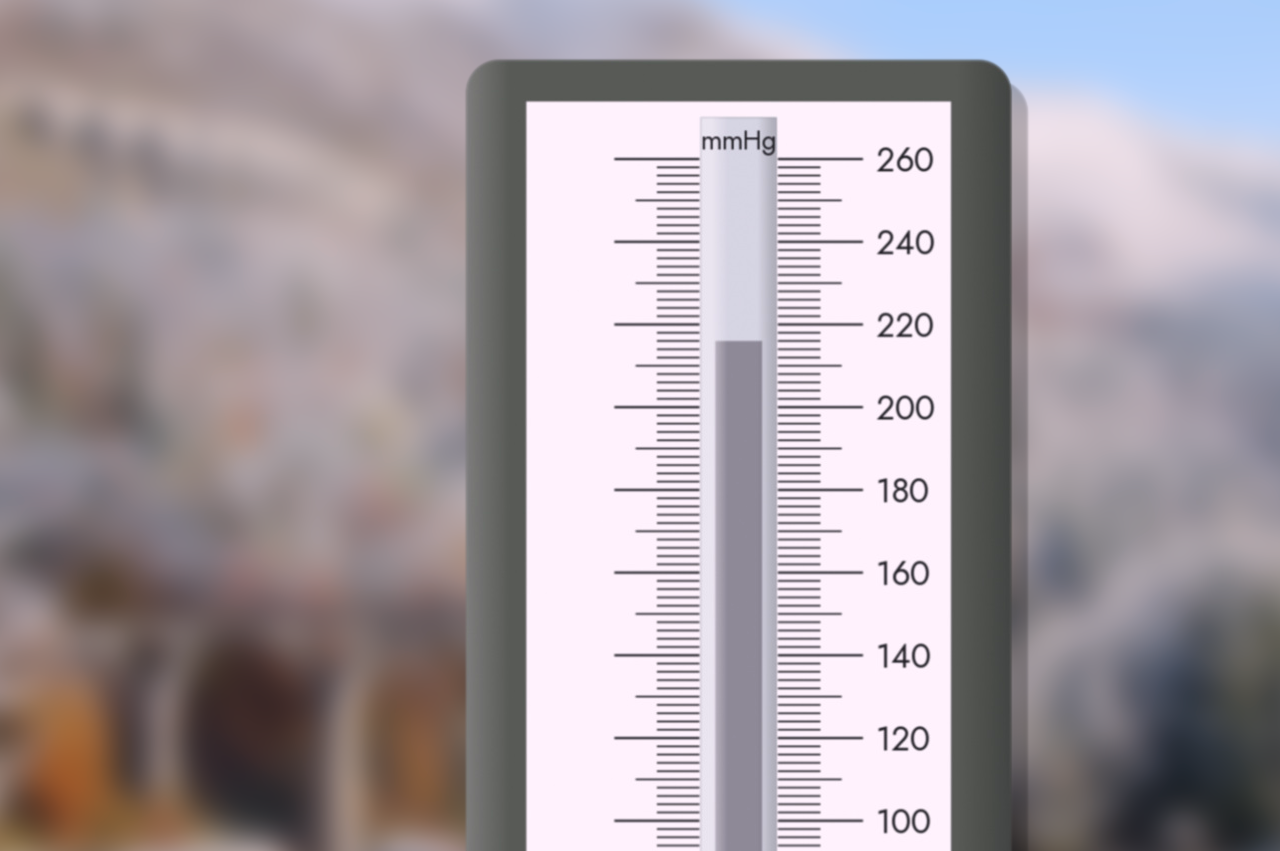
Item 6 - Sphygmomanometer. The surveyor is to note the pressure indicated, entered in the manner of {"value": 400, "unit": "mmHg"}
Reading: {"value": 216, "unit": "mmHg"}
